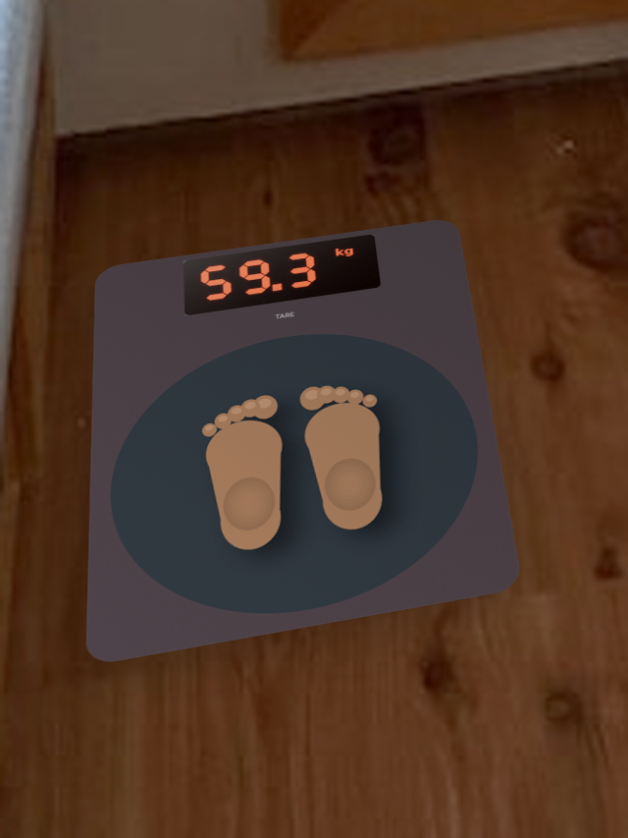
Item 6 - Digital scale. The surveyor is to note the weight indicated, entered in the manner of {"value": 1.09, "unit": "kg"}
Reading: {"value": 59.3, "unit": "kg"}
